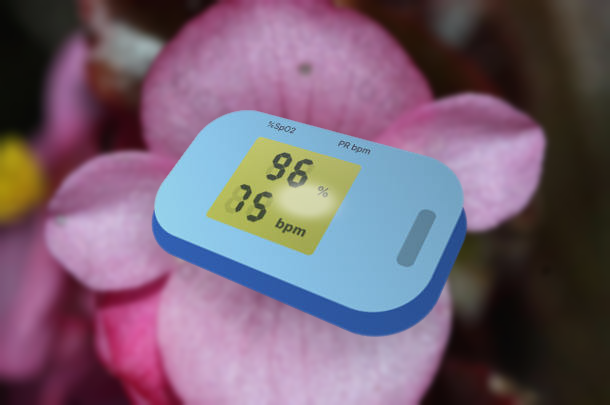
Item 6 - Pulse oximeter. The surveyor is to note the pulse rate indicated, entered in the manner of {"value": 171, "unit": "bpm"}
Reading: {"value": 75, "unit": "bpm"}
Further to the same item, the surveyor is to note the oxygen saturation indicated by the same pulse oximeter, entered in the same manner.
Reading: {"value": 96, "unit": "%"}
